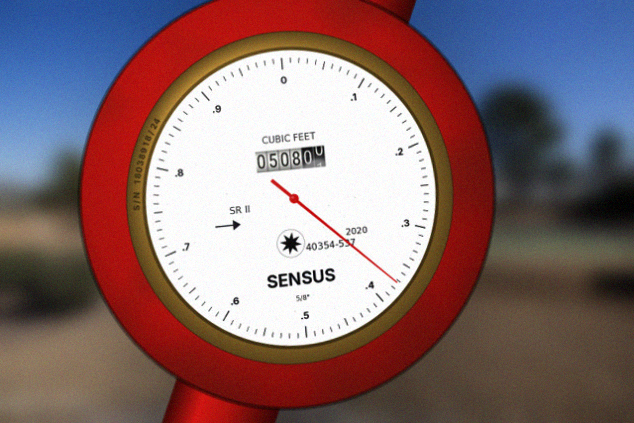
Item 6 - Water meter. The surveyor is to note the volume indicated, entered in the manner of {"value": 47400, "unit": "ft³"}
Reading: {"value": 50800.37, "unit": "ft³"}
